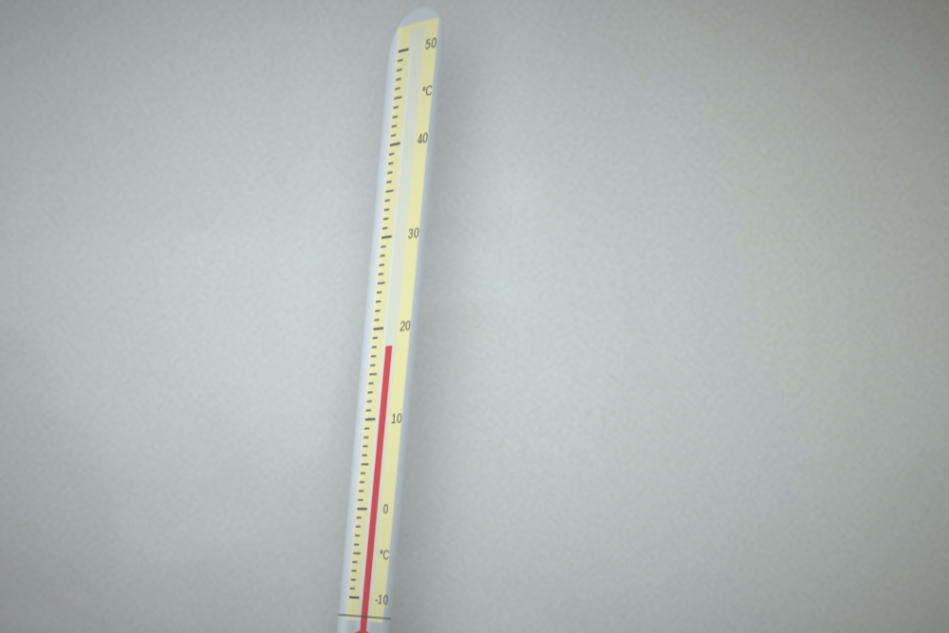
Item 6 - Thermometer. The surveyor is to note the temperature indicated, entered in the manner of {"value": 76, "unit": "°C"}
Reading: {"value": 18, "unit": "°C"}
